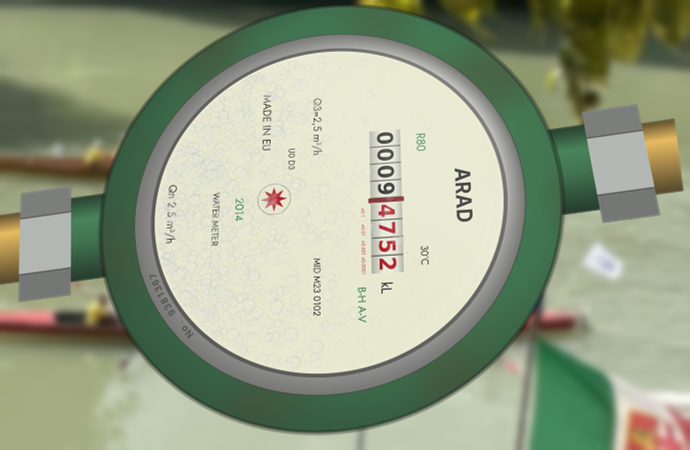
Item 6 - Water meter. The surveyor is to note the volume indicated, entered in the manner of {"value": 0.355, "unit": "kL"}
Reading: {"value": 9.4752, "unit": "kL"}
